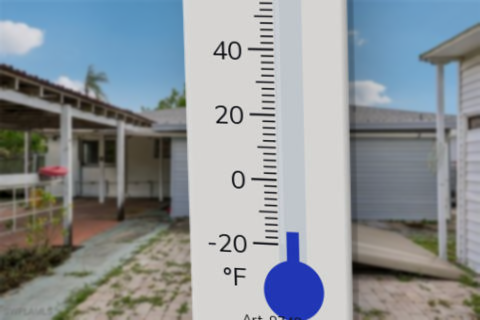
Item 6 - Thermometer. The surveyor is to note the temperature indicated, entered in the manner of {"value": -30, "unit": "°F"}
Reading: {"value": -16, "unit": "°F"}
